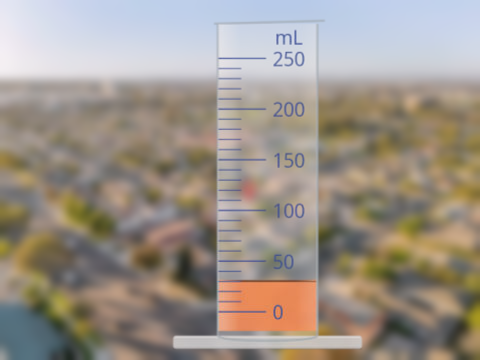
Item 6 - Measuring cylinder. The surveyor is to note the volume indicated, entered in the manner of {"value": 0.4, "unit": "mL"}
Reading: {"value": 30, "unit": "mL"}
